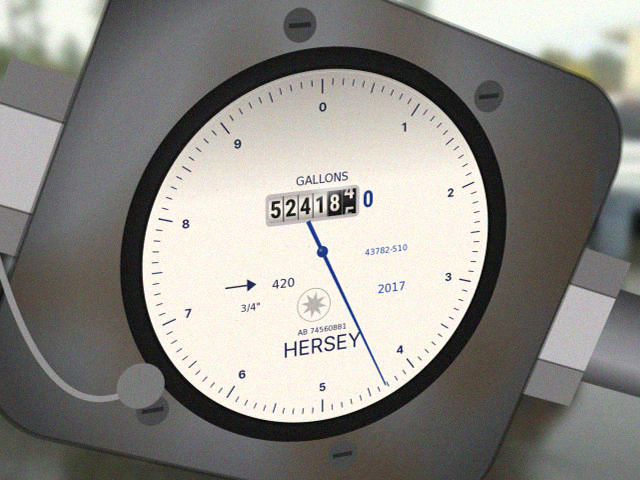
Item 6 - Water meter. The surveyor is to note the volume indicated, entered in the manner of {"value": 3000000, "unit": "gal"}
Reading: {"value": 5241844.3, "unit": "gal"}
